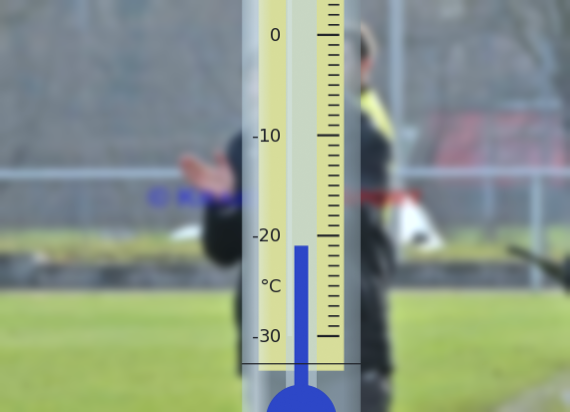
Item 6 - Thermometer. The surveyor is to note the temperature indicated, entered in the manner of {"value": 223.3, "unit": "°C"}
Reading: {"value": -21, "unit": "°C"}
